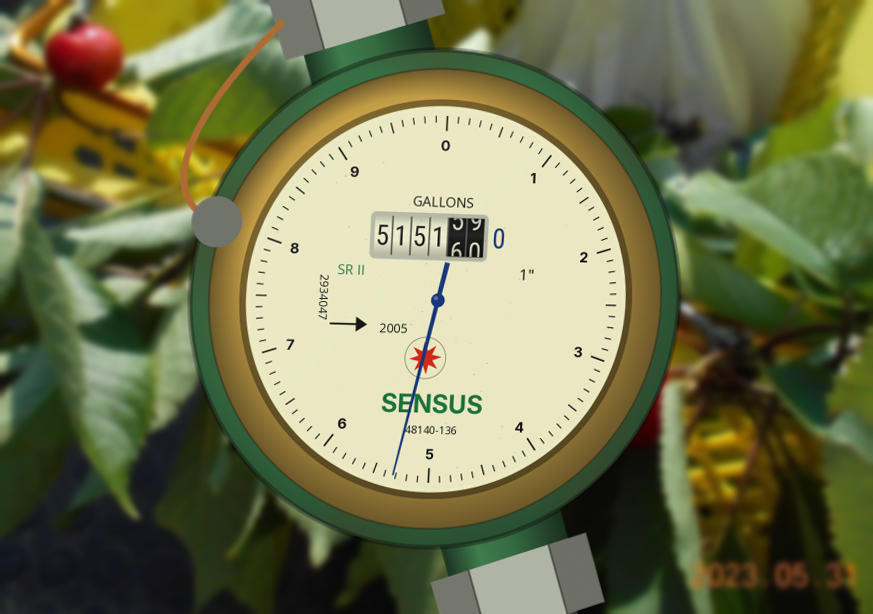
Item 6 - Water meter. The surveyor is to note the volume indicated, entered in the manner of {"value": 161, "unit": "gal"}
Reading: {"value": 5151595.3, "unit": "gal"}
